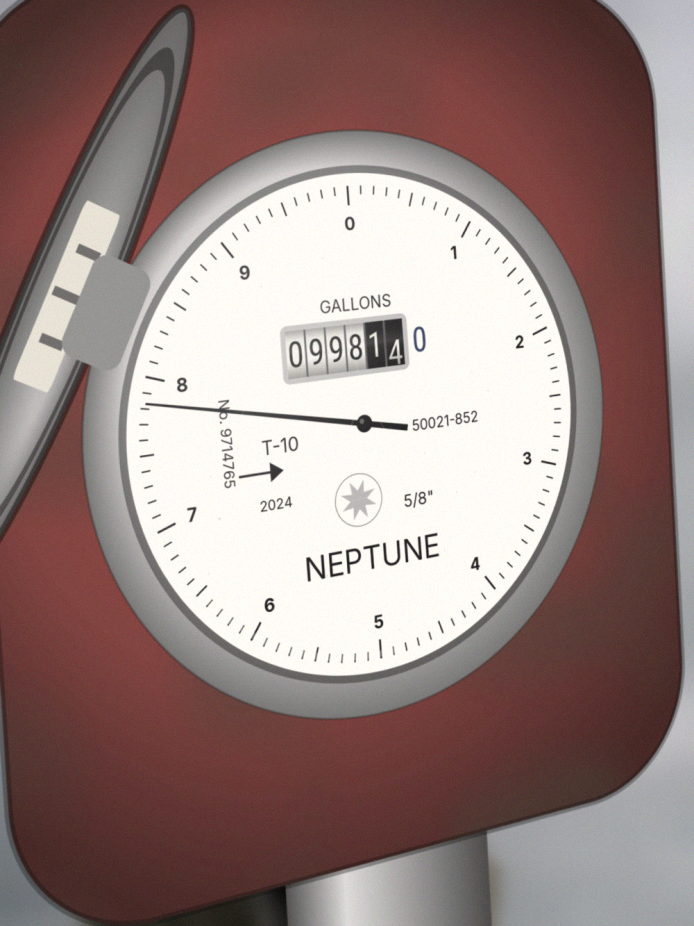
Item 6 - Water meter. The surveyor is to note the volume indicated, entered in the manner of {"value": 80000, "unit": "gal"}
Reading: {"value": 998137.8, "unit": "gal"}
